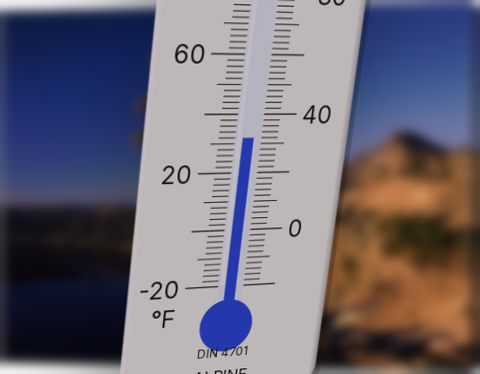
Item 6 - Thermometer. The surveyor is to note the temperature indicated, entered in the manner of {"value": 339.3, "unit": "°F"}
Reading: {"value": 32, "unit": "°F"}
